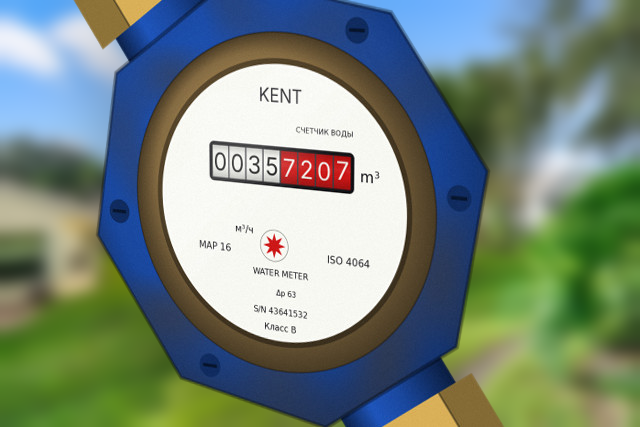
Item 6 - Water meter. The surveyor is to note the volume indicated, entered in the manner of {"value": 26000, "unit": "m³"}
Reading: {"value": 35.7207, "unit": "m³"}
